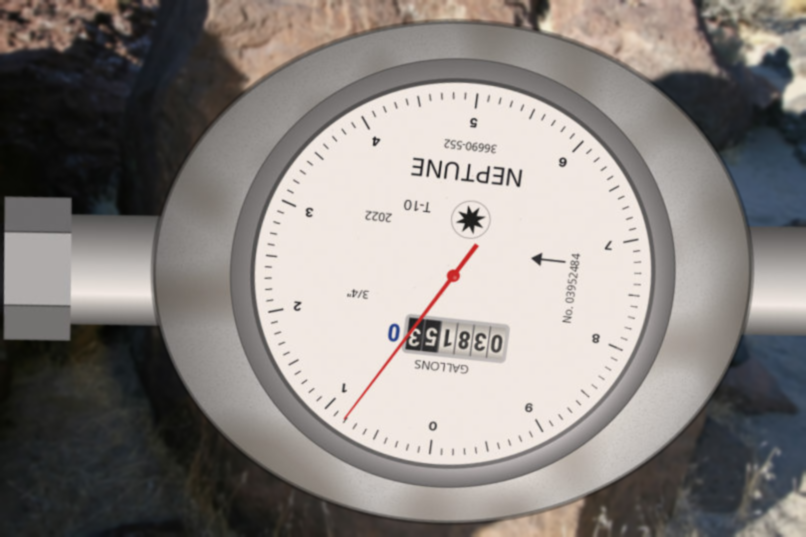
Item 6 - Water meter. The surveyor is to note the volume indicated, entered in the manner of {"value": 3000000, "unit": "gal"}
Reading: {"value": 381530.8, "unit": "gal"}
